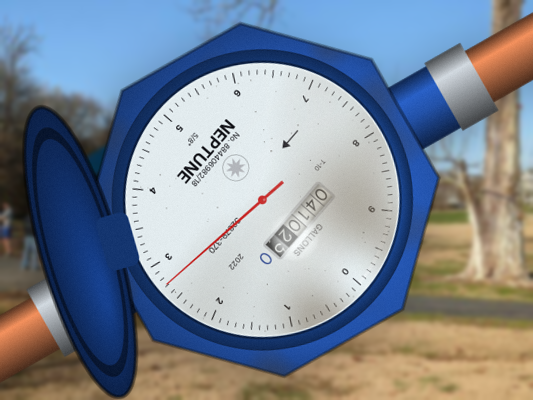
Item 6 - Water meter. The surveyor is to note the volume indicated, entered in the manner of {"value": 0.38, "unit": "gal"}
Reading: {"value": 410252.7, "unit": "gal"}
